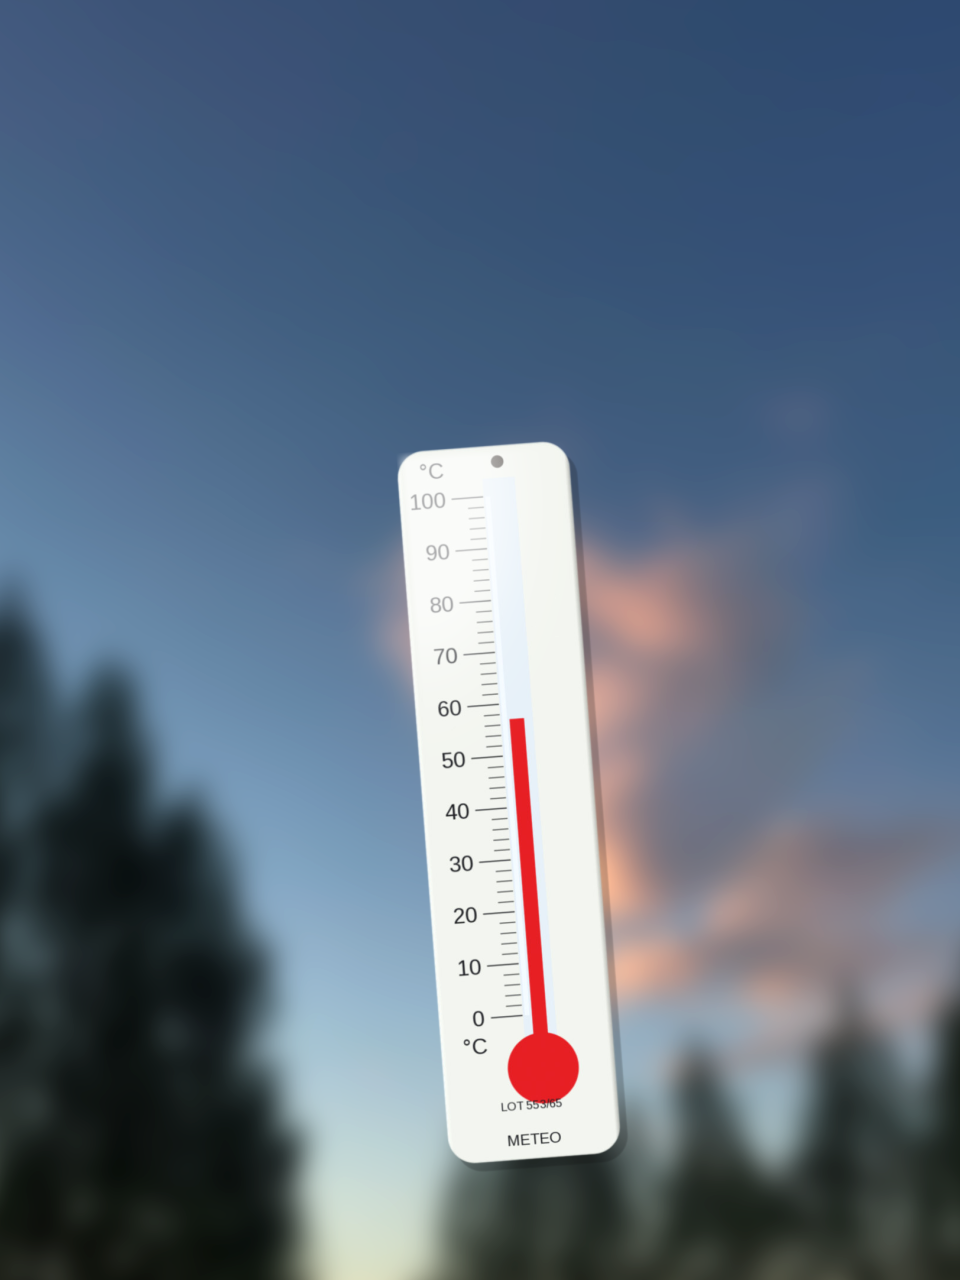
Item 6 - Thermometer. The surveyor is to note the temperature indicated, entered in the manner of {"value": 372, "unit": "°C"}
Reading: {"value": 57, "unit": "°C"}
